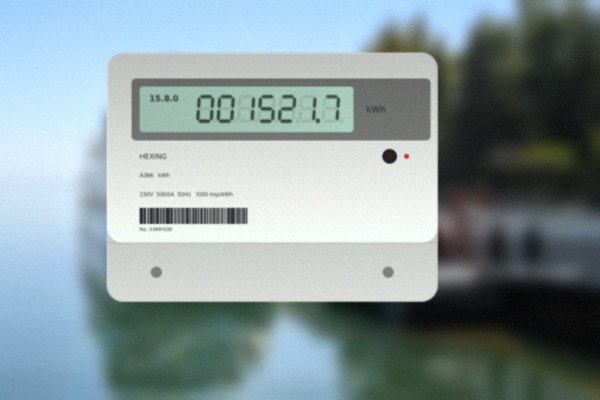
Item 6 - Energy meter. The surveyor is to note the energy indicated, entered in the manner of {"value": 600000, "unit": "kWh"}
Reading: {"value": 1521.7, "unit": "kWh"}
